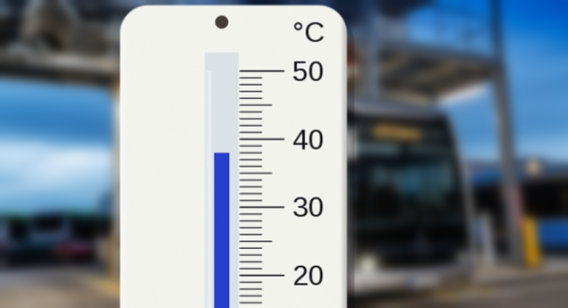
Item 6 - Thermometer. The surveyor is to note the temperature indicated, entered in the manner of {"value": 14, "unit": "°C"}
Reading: {"value": 38, "unit": "°C"}
